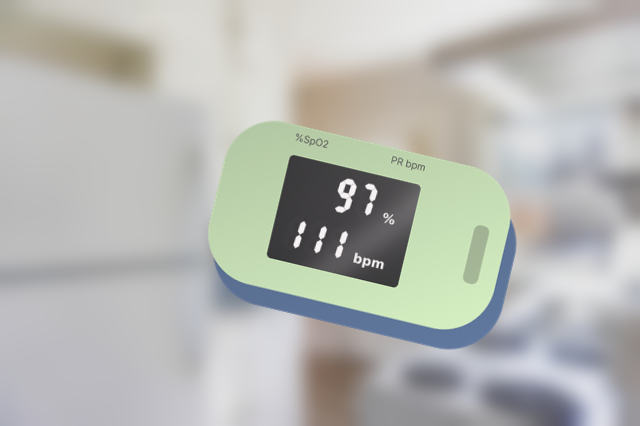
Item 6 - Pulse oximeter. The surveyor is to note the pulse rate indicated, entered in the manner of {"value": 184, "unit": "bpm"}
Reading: {"value": 111, "unit": "bpm"}
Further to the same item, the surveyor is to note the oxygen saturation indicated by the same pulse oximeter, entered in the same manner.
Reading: {"value": 97, "unit": "%"}
